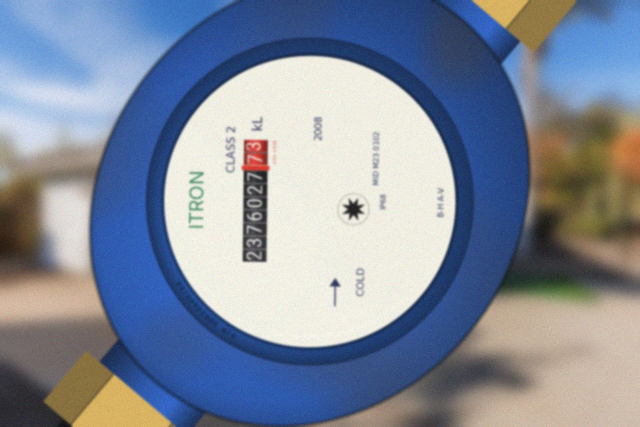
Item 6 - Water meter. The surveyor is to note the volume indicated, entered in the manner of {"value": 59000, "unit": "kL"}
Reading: {"value": 2376027.73, "unit": "kL"}
